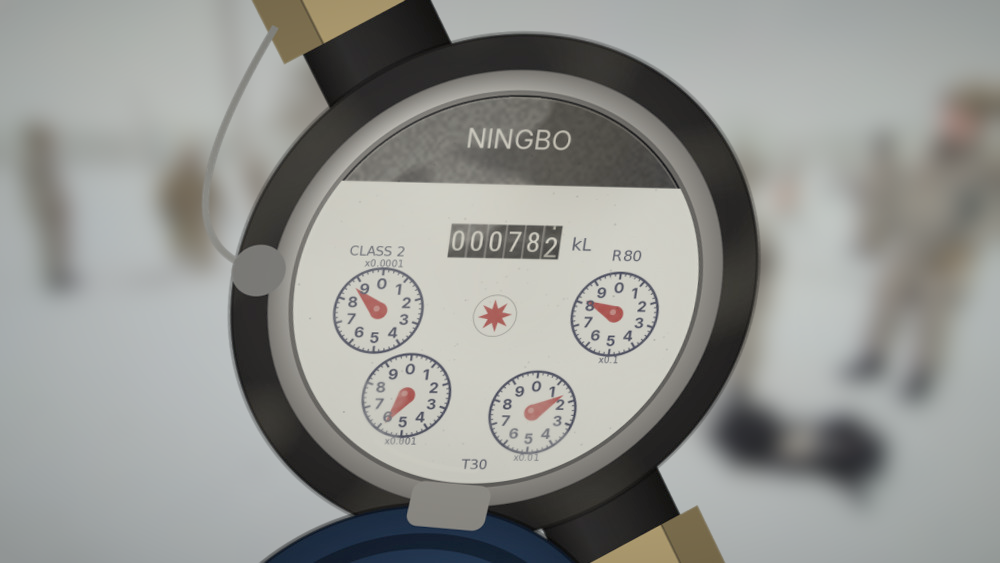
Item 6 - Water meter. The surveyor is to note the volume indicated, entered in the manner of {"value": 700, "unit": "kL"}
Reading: {"value": 781.8158, "unit": "kL"}
